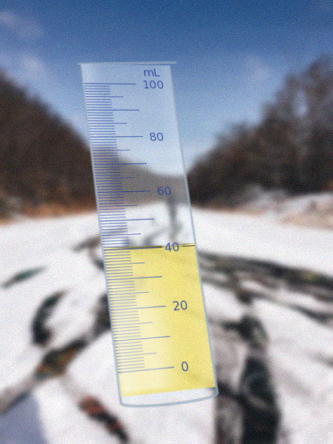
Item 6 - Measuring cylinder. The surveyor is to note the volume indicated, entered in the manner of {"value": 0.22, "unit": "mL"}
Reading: {"value": 40, "unit": "mL"}
